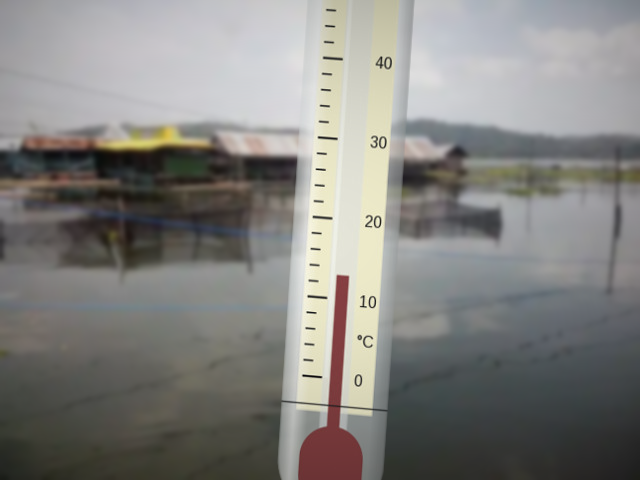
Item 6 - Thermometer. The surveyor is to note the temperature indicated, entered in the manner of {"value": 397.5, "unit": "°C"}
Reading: {"value": 13, "unit": "°C"}
